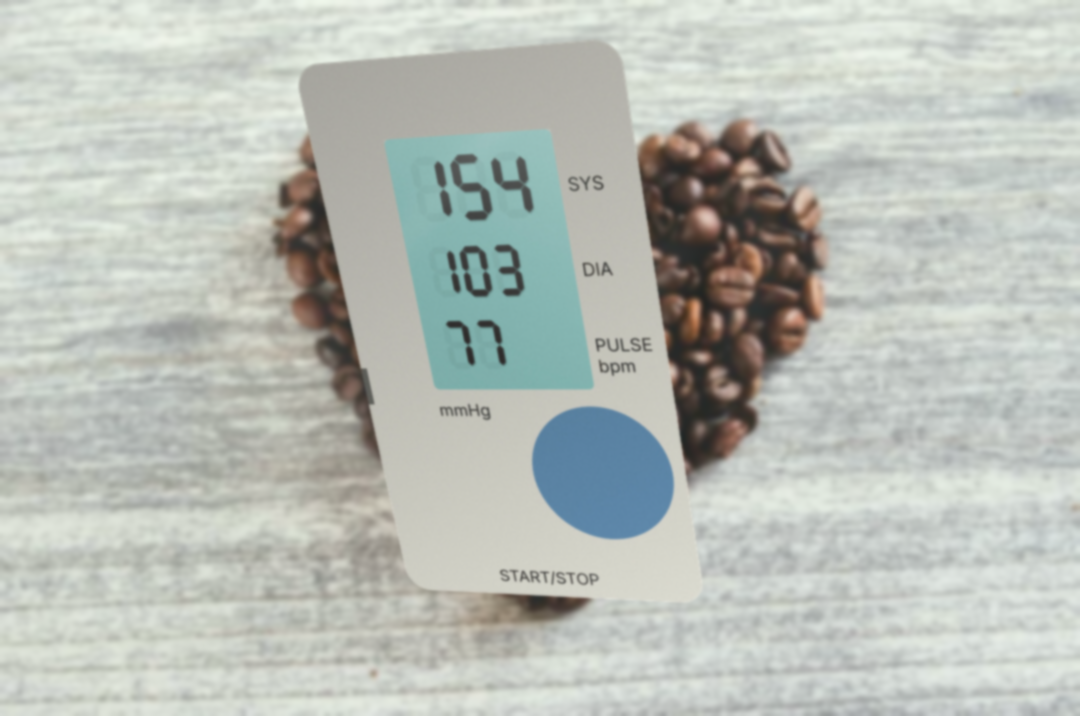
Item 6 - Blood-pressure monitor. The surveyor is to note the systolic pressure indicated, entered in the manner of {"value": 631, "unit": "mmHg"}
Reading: {"value": 154, "unit": "mmHg"}
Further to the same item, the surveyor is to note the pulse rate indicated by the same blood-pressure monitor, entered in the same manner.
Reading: {"value": 77, "unit": "bpm"}
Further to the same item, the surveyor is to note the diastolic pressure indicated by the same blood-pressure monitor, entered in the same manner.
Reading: {"value": 103, "unit": "mmHg"}
